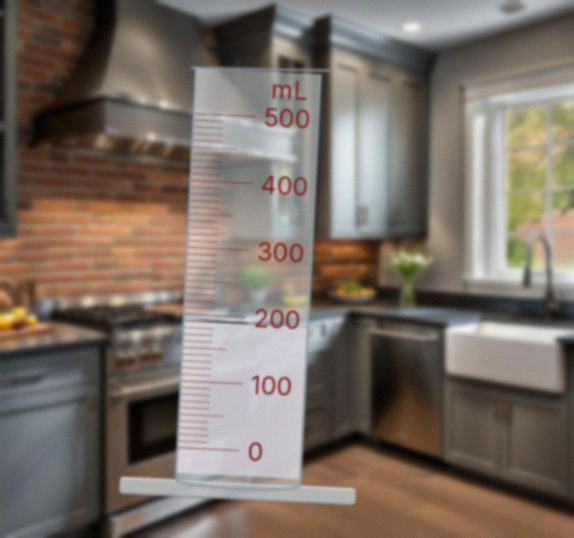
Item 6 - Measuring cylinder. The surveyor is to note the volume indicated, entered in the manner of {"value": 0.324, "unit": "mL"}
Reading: {"value": 190, "unit": "mL"}
